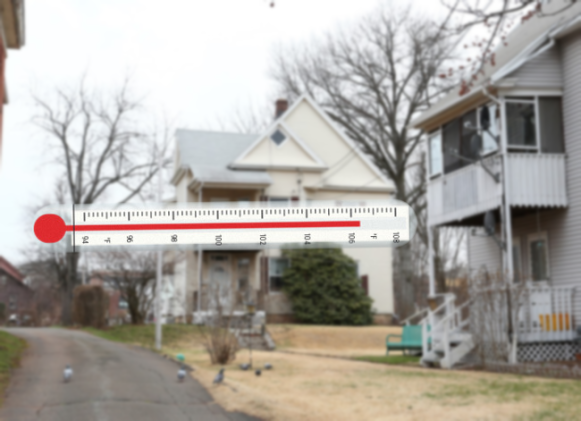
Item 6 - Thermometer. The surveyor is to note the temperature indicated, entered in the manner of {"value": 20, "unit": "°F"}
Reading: {"value": 106.4, "unit": "°F"}
